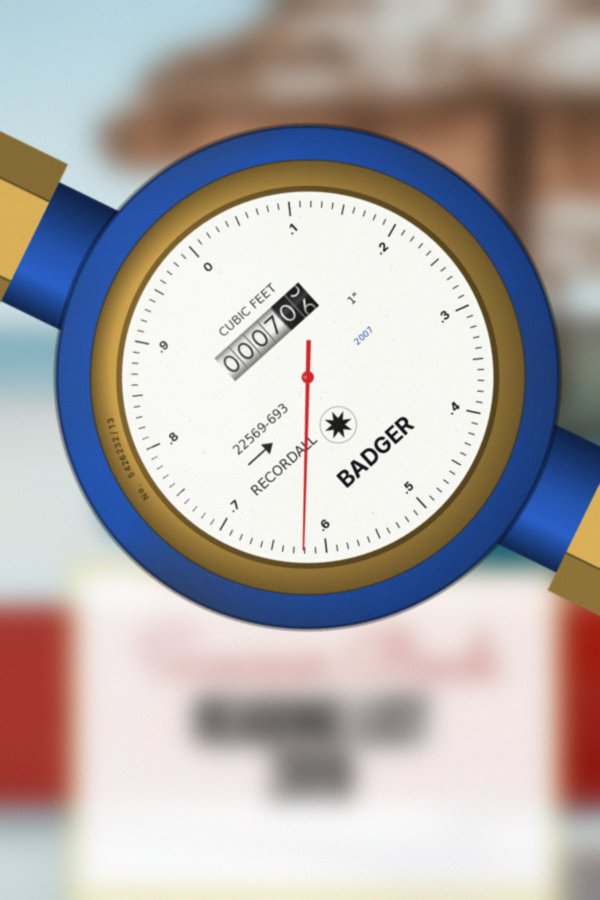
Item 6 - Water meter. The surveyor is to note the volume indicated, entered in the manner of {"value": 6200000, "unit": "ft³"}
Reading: {"value": 705.62, "unit": "ft³"}
